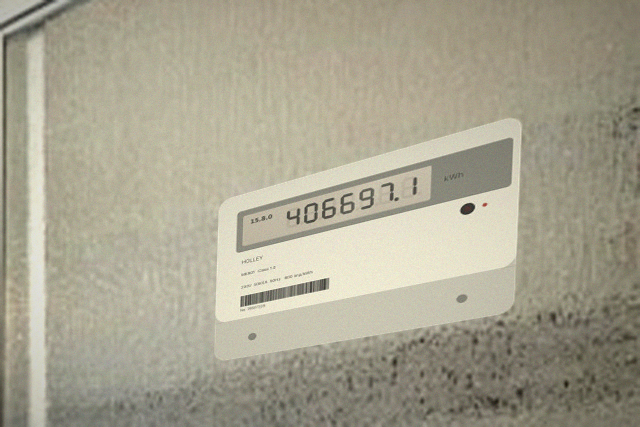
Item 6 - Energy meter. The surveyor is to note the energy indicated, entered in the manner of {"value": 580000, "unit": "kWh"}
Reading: {"value": 406697.1, "unit": "kWh"}
